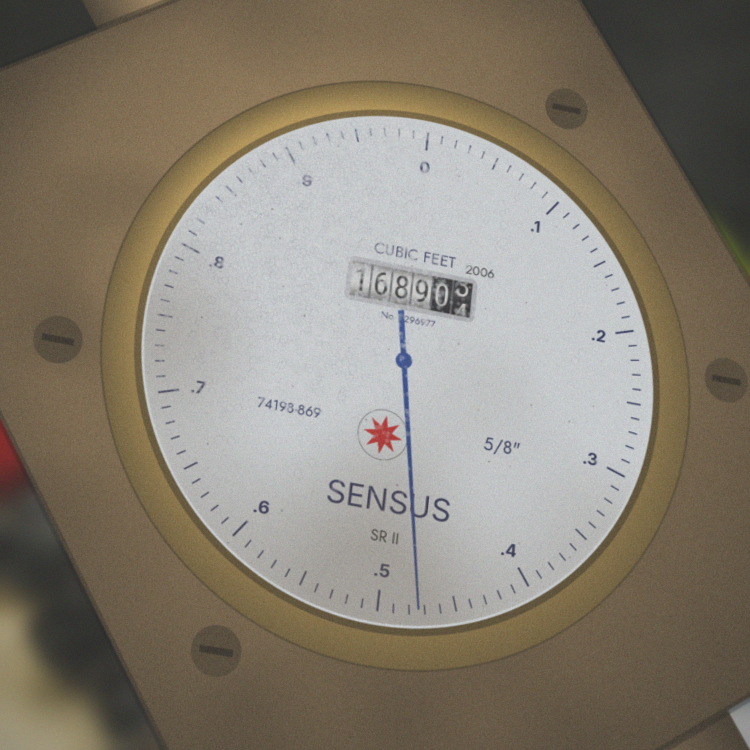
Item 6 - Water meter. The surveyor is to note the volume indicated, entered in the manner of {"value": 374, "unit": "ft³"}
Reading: {"value": 168903.47, "unit": "ft³"}
